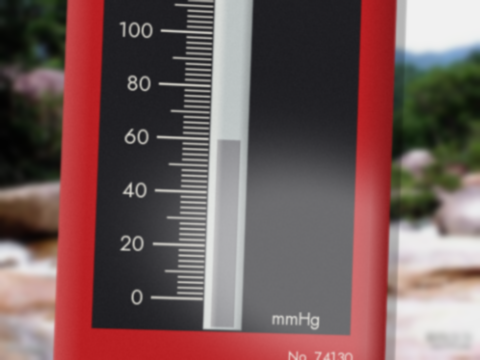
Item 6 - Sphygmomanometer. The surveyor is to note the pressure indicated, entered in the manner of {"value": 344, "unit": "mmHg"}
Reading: {"value": 60, "unit": "mmHg"}
